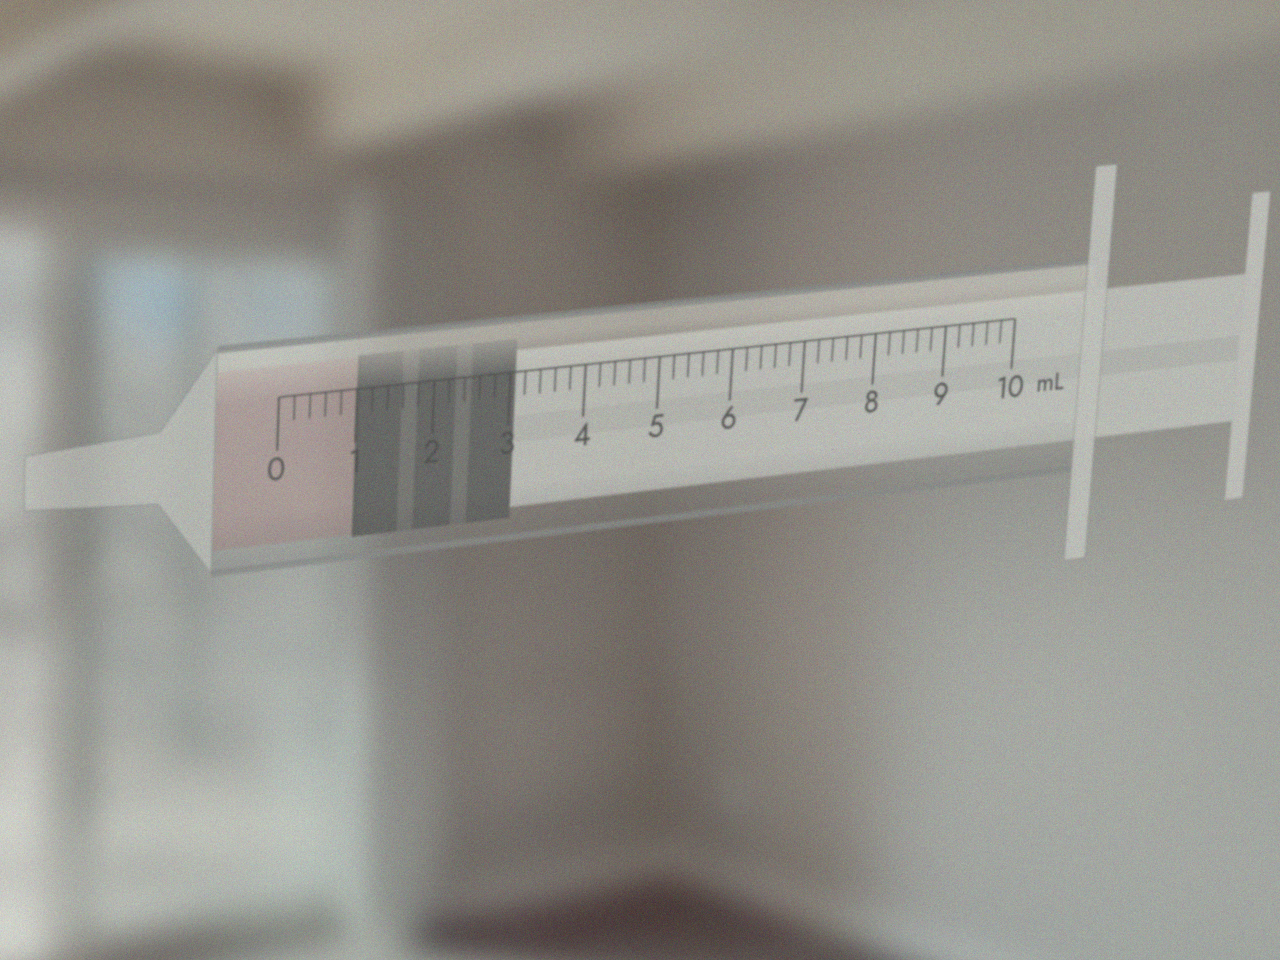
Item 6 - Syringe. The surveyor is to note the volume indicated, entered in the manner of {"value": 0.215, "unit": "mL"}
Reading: {"value": 1, "unit": "mL"}
